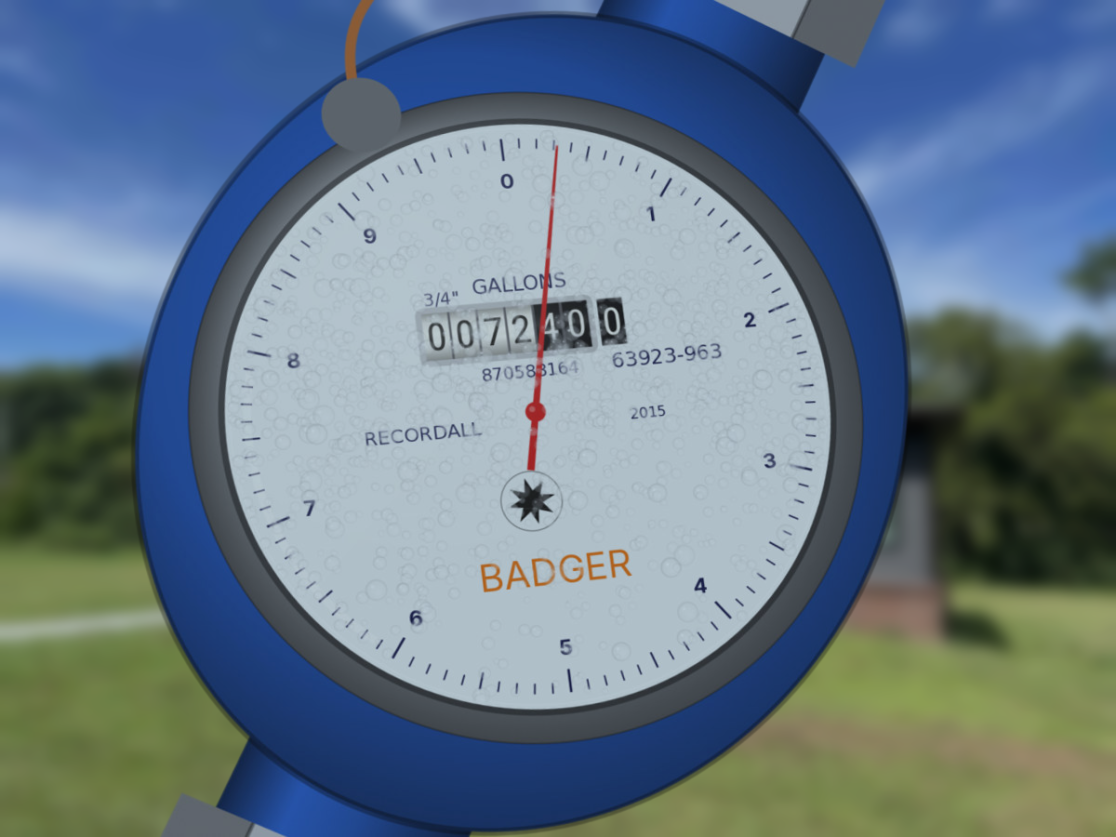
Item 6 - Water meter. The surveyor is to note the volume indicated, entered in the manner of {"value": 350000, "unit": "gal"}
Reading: {"value": 72400.3, "unit": "gal"}
